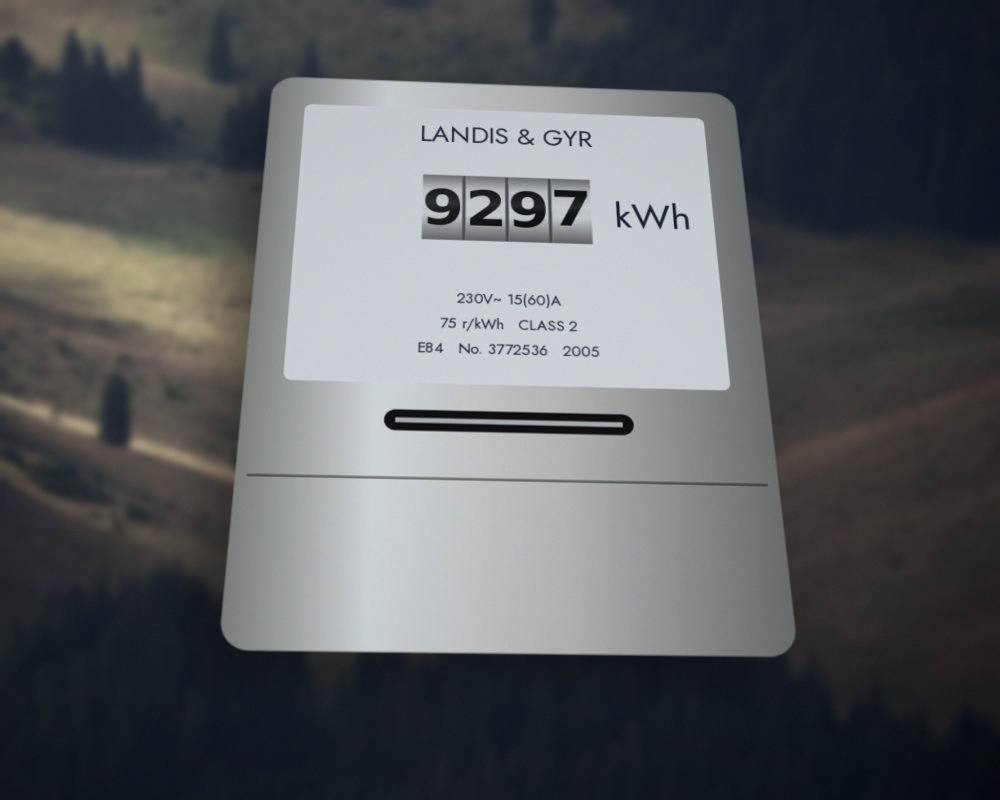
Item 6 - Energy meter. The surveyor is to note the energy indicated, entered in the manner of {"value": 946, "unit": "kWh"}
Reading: {"value": 9297, "unit": "kWh"}
